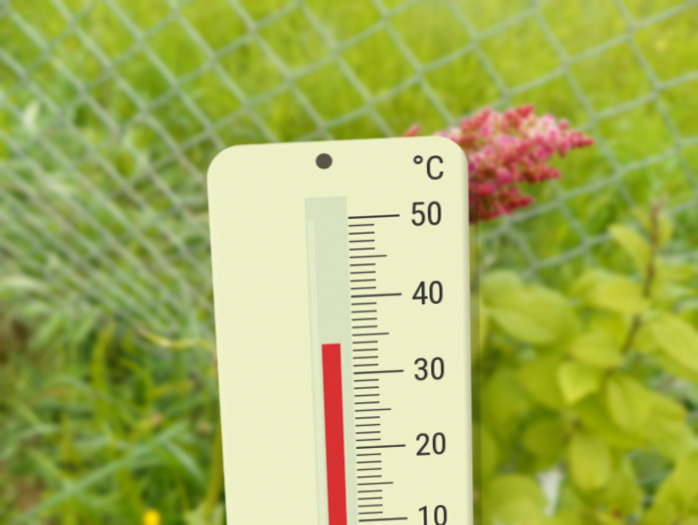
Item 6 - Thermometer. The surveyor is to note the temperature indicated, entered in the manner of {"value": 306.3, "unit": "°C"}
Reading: {"value": 34, "unit": "°C"}
